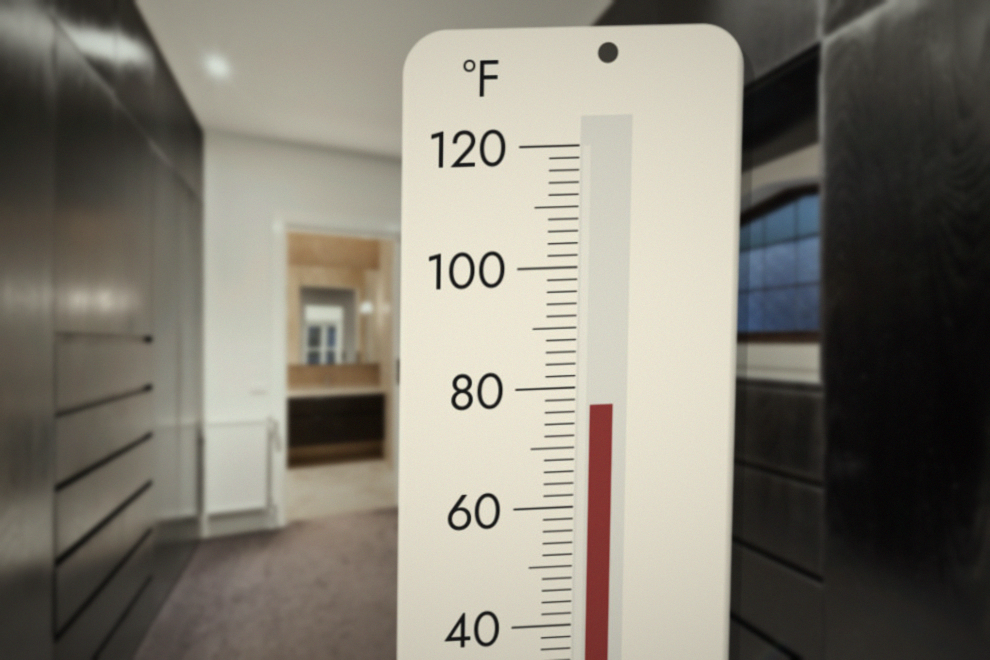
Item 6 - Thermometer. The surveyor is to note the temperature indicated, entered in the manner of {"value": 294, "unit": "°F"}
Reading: {"value": 77, "unit": "°F"}
